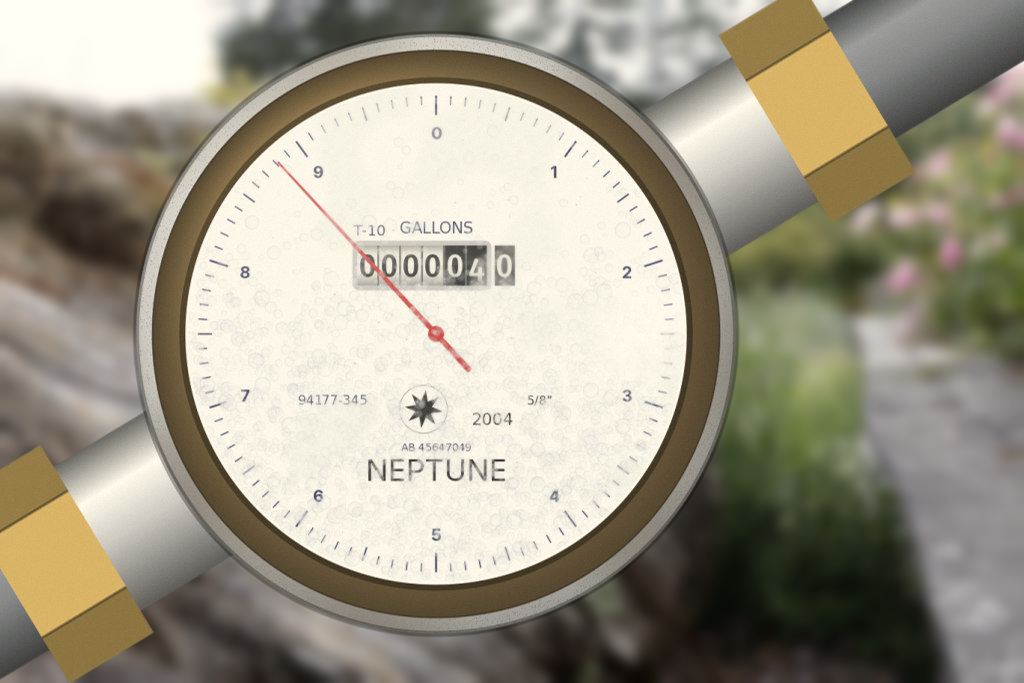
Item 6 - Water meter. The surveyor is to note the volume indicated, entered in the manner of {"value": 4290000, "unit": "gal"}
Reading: {"value": 38.8, "unit": "gal"}
